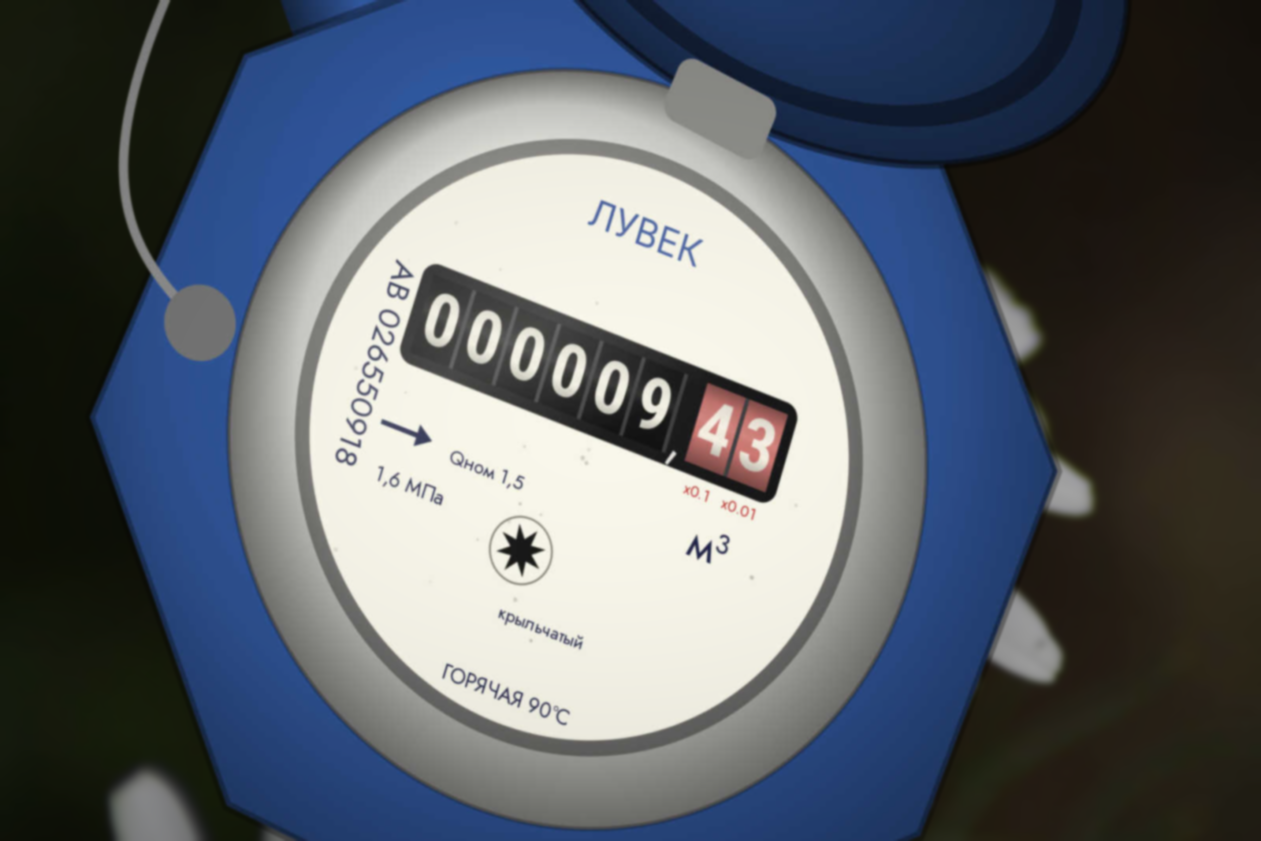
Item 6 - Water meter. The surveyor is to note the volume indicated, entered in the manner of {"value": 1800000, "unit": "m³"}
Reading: {"value": 9.43, "unit": "m³"}
